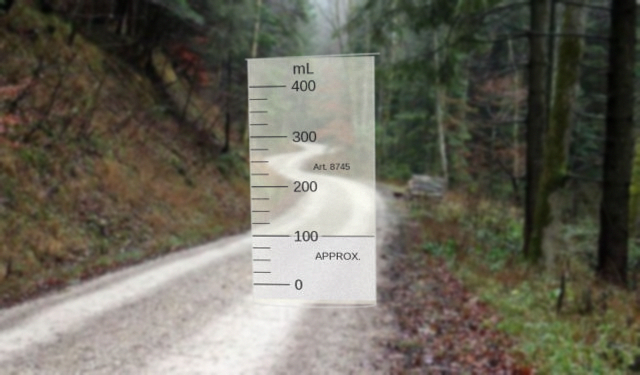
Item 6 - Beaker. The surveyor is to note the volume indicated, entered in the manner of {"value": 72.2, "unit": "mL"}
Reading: {"value": 100, "unit": "mL"}
